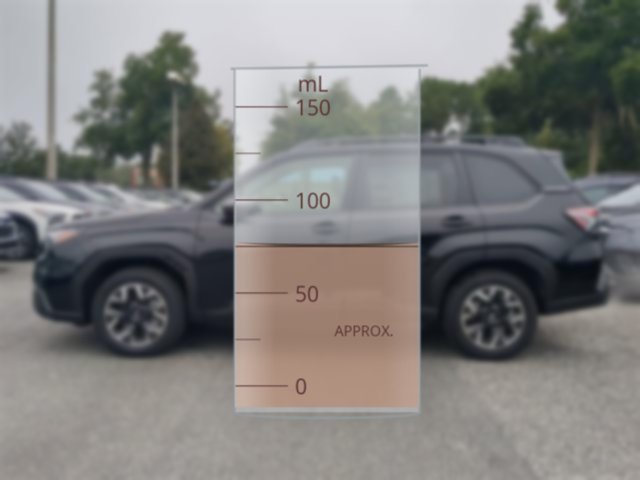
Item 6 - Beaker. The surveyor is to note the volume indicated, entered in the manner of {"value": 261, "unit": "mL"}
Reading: {"value": 75, "unit": "mL"}
